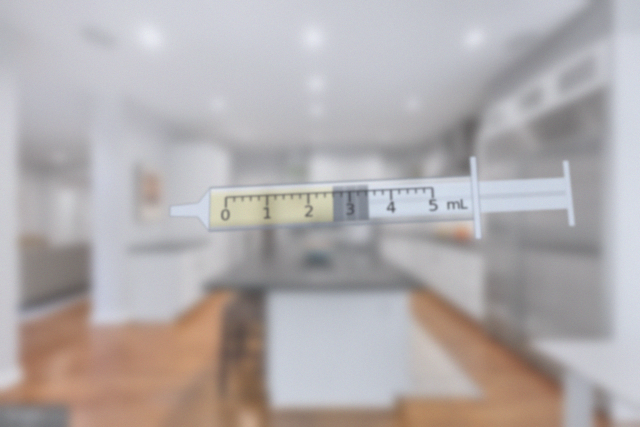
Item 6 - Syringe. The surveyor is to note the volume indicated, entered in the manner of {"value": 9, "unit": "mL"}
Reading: {"value": 2.6, "unit": "mL"}
